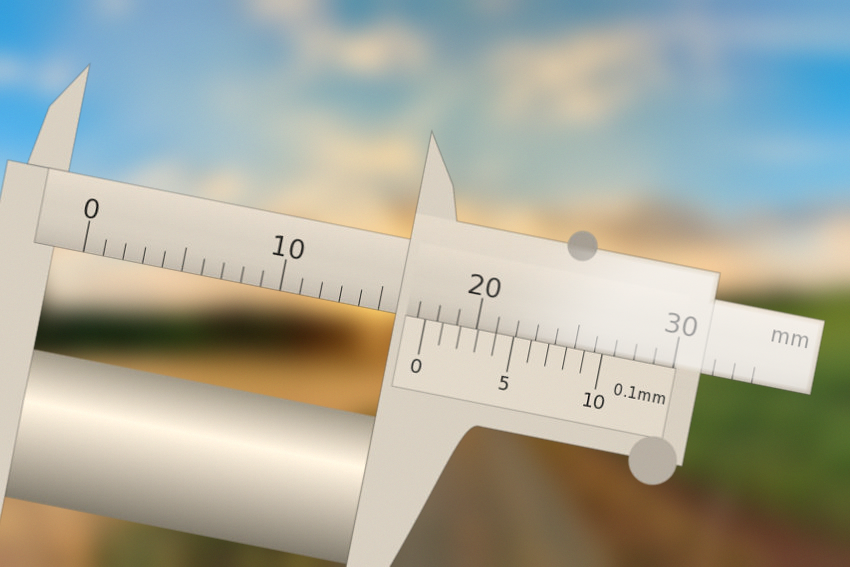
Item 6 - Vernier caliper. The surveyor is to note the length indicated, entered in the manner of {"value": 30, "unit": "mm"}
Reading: {"value": 17.4, "unit": "mm"}
